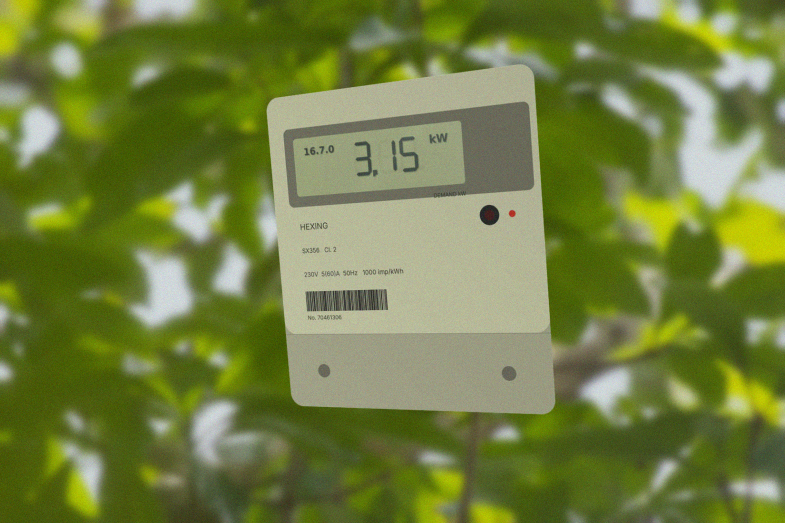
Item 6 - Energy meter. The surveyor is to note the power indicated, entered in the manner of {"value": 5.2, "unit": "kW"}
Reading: {"value": 3.15, "unit": "kW"}
